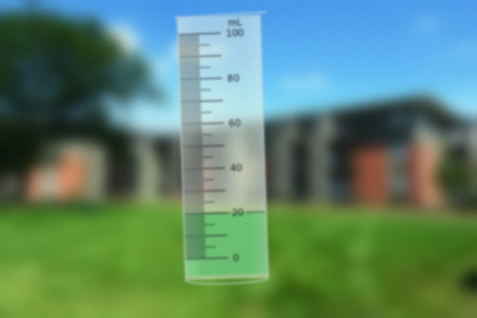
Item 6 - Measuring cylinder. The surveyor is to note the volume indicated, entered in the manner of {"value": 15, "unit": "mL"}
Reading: {"value": 20, "unit": "mL"}
